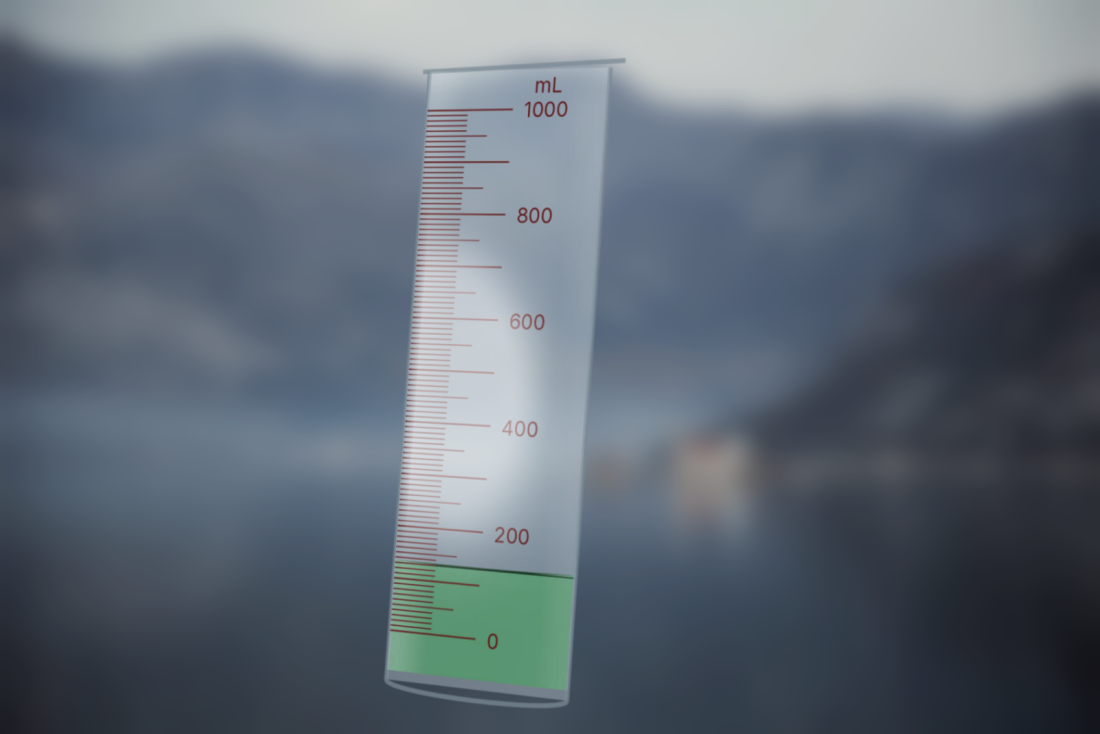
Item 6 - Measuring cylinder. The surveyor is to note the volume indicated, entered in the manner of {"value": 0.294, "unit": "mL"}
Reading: {"value": 130, "unit": "mL"}
